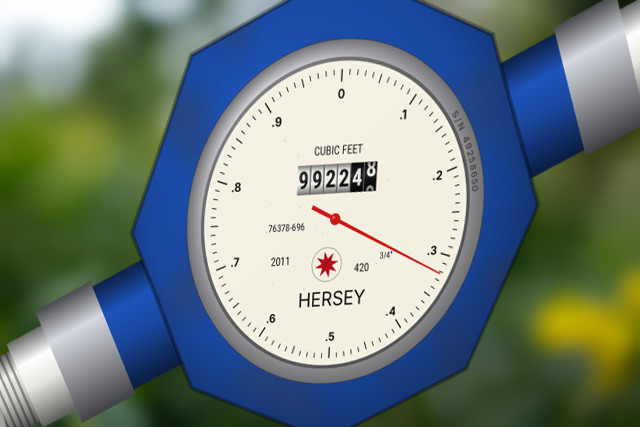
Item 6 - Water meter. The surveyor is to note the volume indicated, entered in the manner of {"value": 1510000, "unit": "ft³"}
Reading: {"value": 992248.32, "unit": "ft³"}
